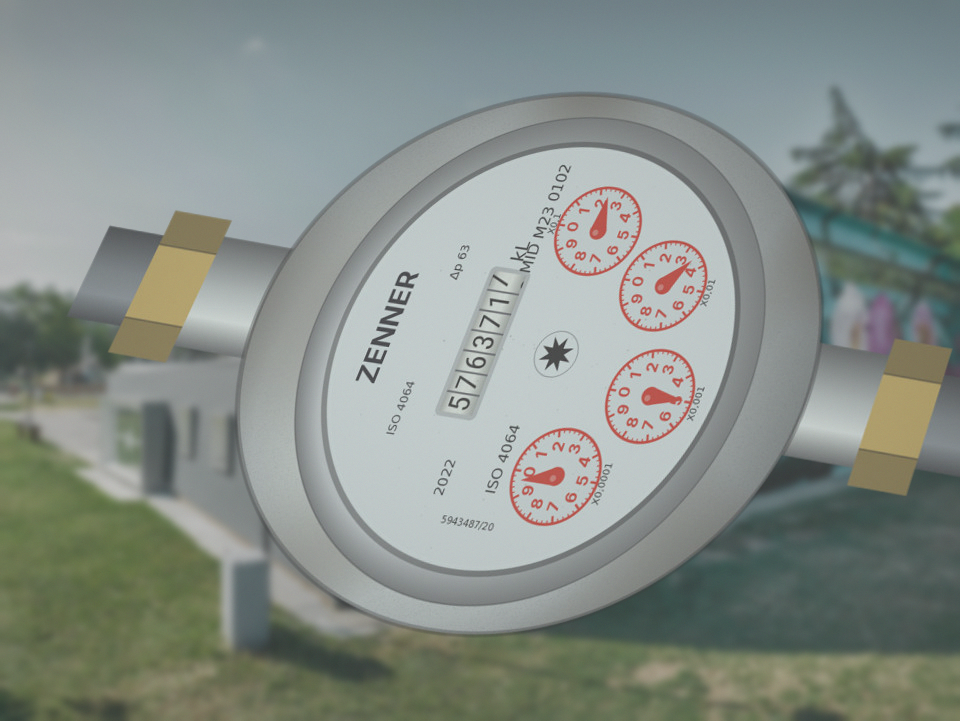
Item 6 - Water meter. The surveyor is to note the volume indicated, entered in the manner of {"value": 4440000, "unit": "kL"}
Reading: {"value": 5763717.2349, "unit": "kL"}
